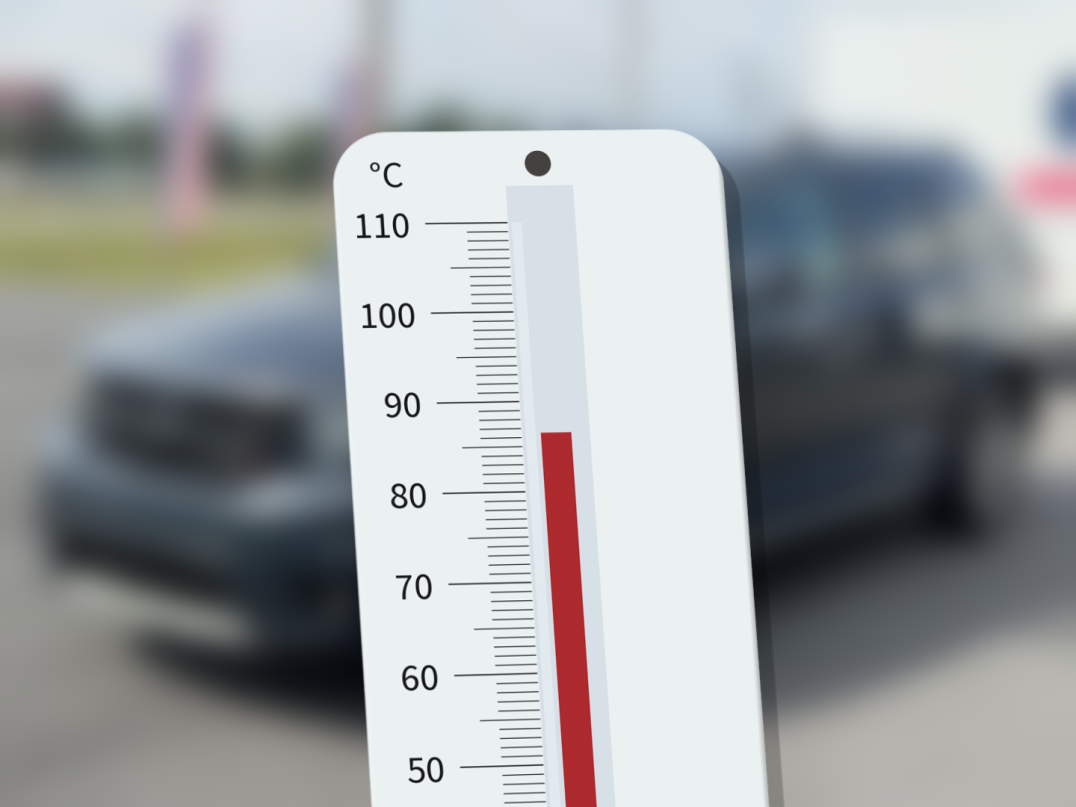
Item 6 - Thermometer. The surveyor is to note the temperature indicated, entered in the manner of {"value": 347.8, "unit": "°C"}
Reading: {"value": 86.5, "unit": "°C"}
